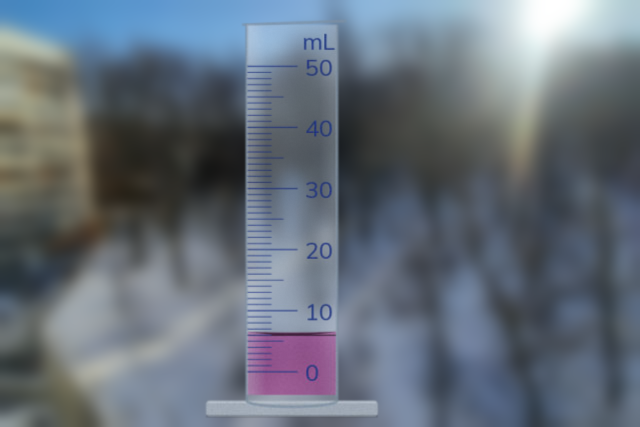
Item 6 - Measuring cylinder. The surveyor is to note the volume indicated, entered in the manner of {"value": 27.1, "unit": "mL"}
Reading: {"value": 6, "unit": "mL"}
